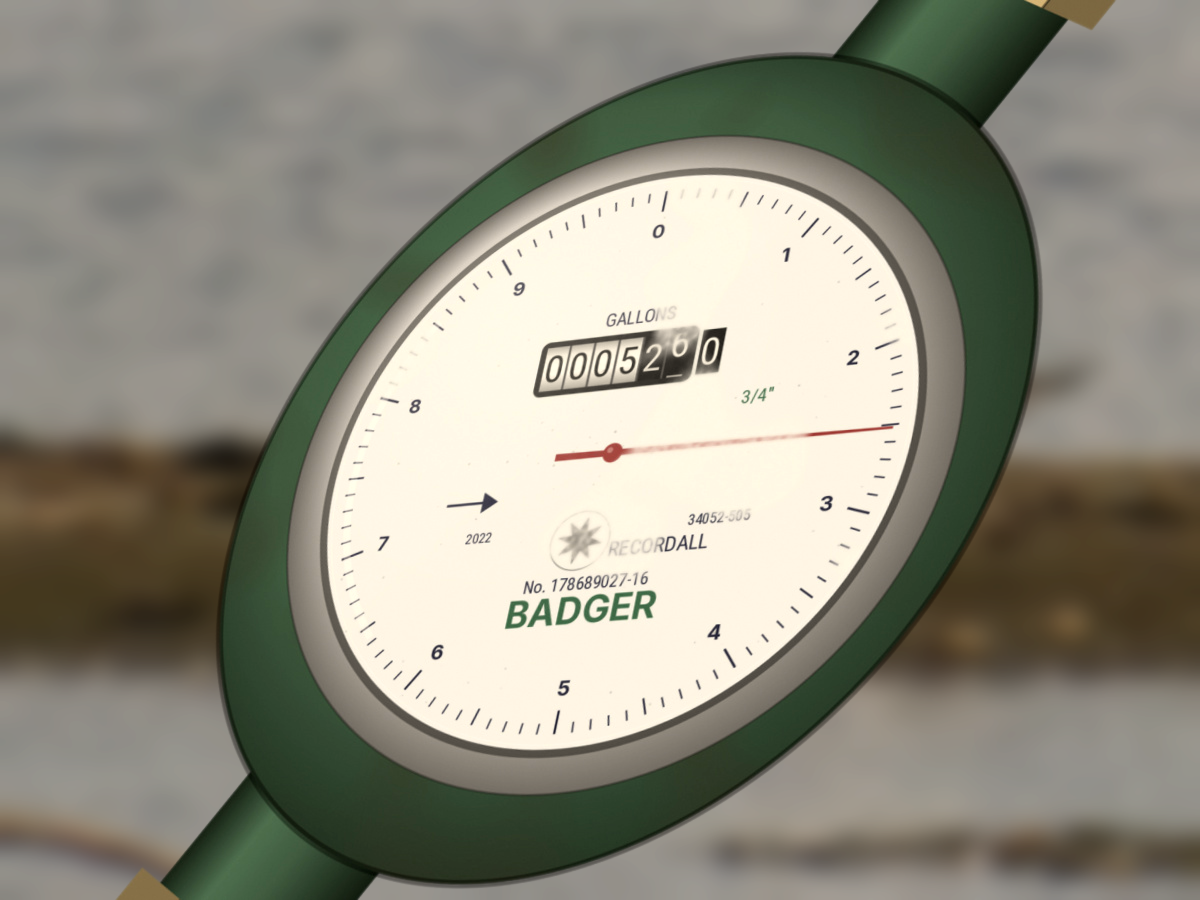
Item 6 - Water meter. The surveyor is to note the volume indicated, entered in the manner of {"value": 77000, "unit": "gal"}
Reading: {"value": 5262.5, "unit": "gal"}
